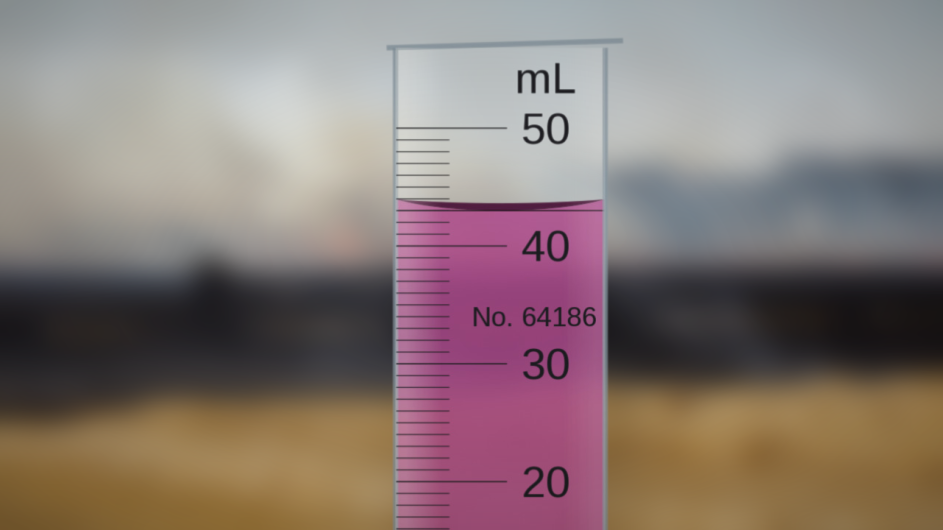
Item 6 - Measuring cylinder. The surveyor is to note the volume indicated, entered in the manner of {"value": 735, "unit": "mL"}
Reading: {"value": 43, "unit": "mL"}
